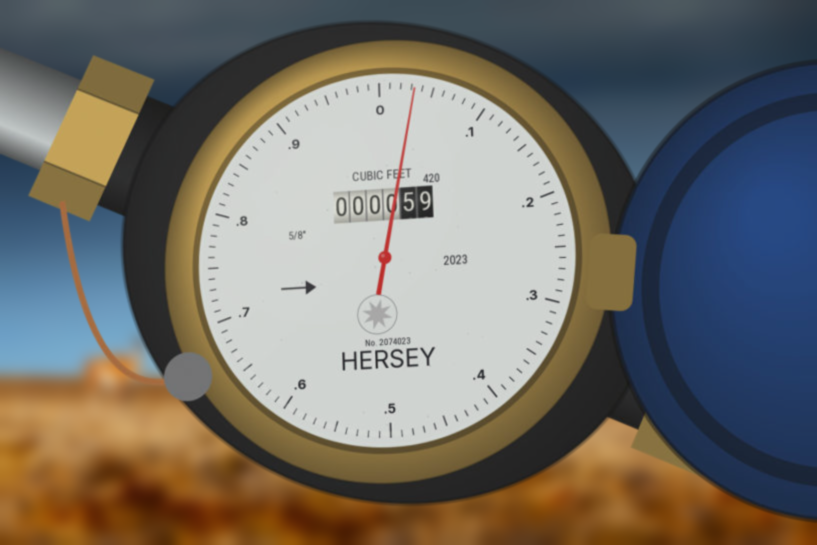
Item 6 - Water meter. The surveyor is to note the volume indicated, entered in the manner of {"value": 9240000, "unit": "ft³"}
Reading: {"value": 59.03, "unit": "ft³"}
